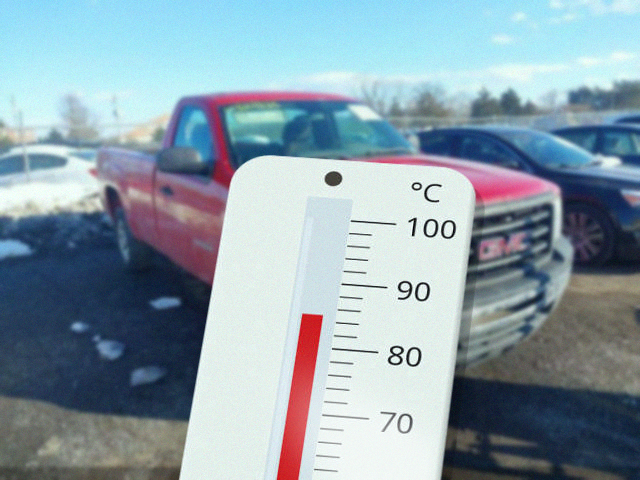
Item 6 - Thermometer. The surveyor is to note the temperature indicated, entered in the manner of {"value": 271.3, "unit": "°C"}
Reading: {"value": 85, "unit": "°C"}
